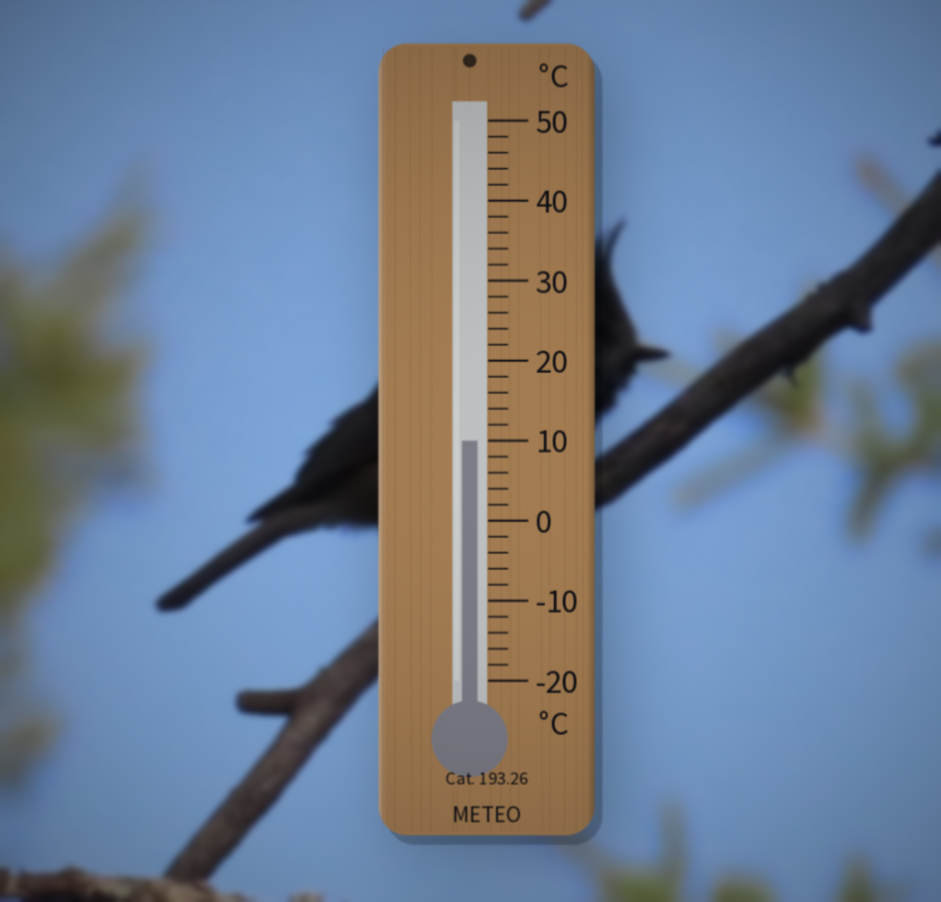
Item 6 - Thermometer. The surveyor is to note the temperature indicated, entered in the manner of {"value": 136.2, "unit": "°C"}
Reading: {"value": 10, "unit": "°C"}
